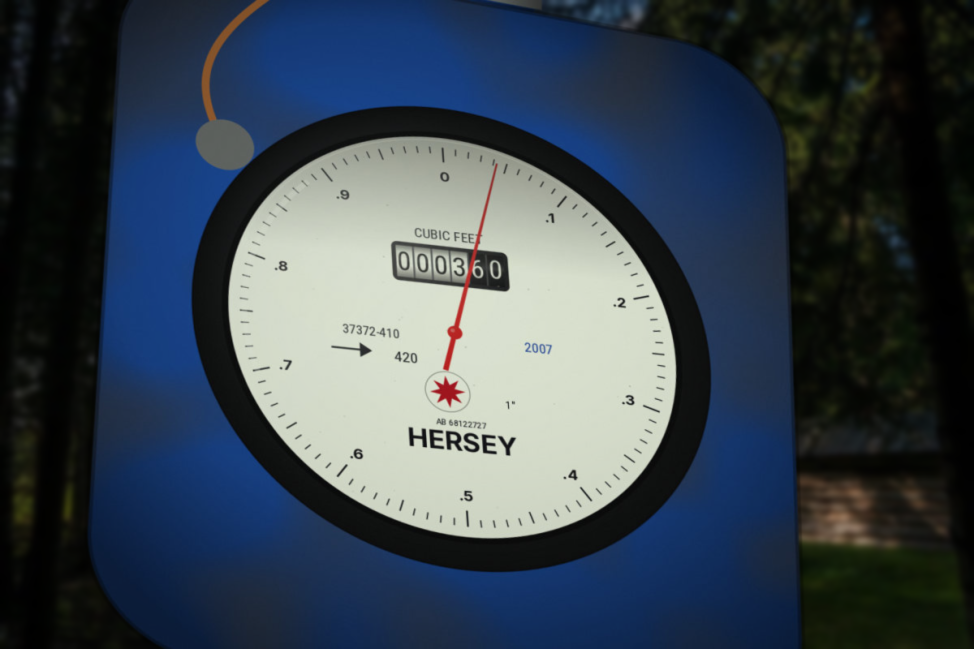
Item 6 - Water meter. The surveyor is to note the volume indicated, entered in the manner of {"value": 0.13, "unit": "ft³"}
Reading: {"value": 360.04, "unit": "ft³"}
